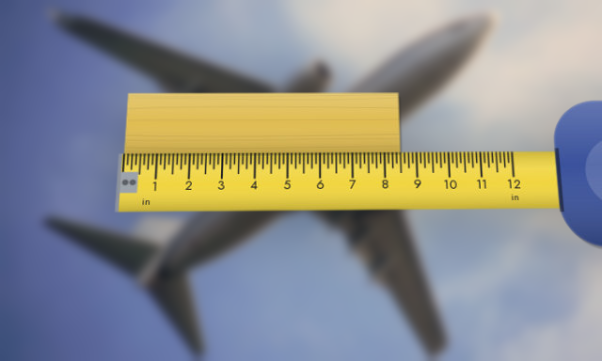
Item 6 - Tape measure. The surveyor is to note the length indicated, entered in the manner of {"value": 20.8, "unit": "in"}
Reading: {"value": 8.5, "unit": "in"}
